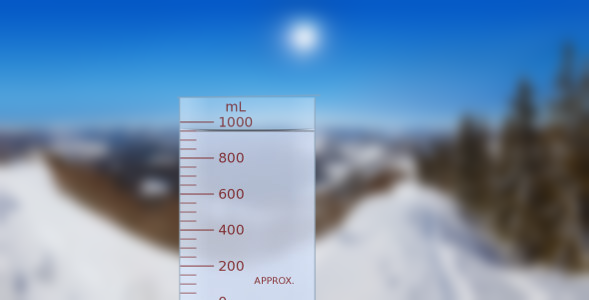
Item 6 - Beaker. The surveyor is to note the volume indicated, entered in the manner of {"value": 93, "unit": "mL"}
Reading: {"value": 950, "unit": "mL"}
